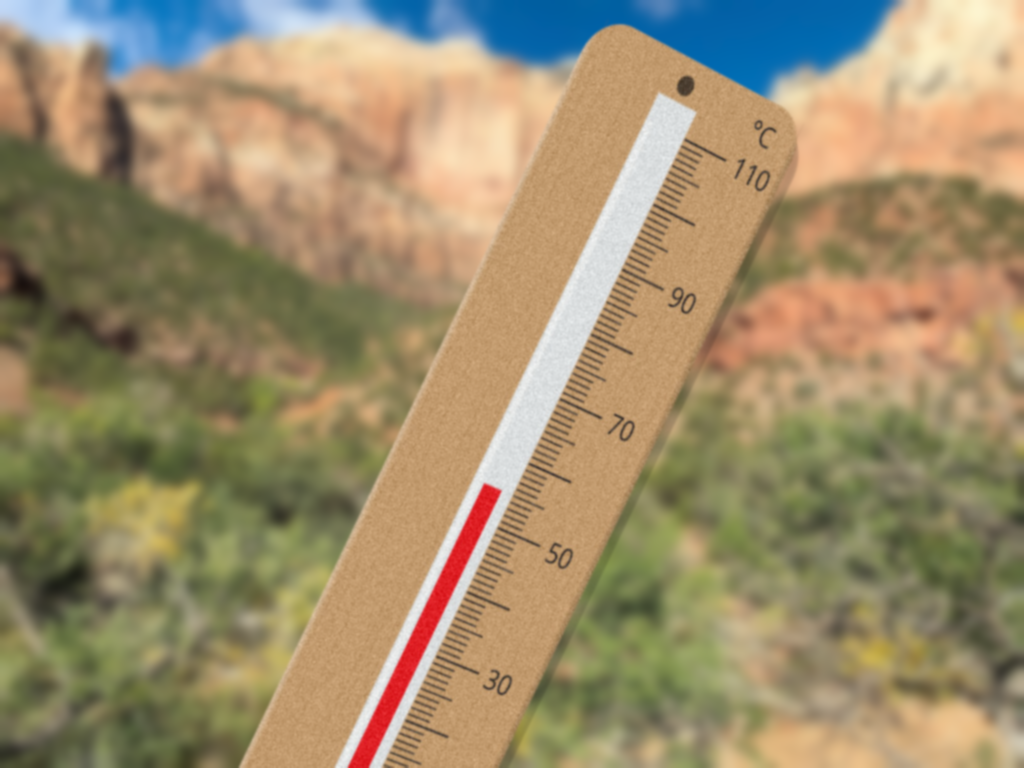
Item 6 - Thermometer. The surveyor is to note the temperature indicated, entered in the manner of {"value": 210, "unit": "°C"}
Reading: {"value": 55, "unit": "°C"}
